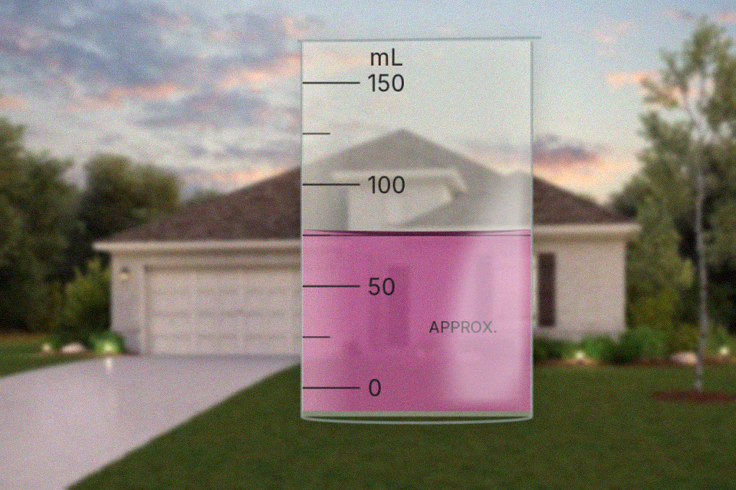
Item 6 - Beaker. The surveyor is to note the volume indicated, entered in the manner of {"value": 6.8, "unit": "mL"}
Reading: {"value": 75, "unit": "mL"}
